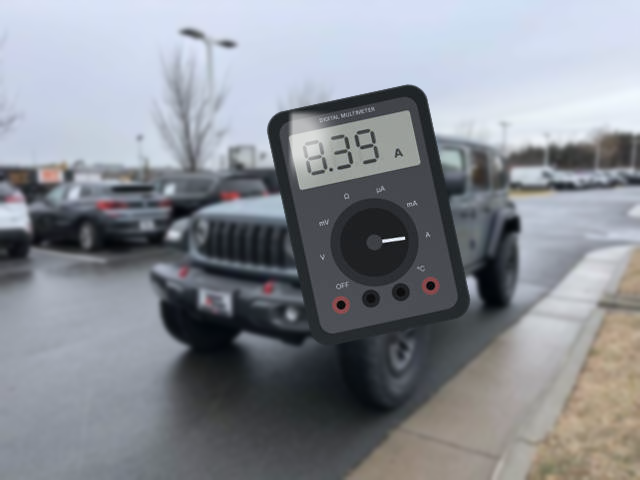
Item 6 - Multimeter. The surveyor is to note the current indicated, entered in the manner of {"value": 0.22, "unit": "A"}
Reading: {"value": 8.39, "unit": "A"}
